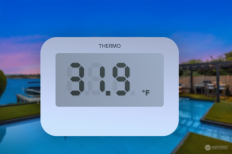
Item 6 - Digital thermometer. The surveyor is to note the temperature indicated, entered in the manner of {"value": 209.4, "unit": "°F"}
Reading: {"value": 31.9, "unit": "°F"}
